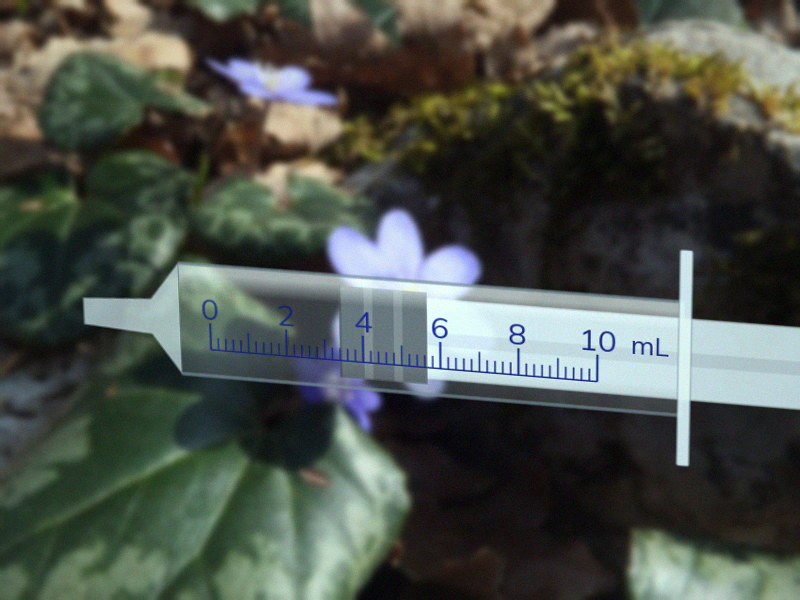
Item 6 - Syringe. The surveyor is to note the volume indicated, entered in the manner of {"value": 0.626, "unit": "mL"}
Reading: {"value": 3.4, "unit": "mL"}
